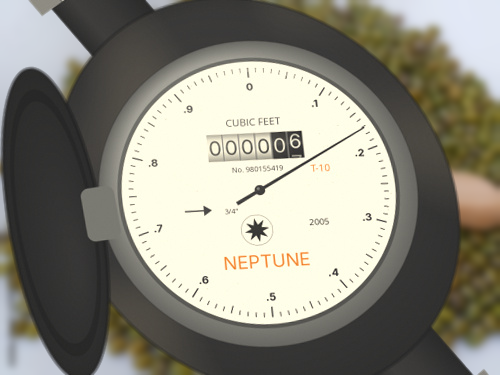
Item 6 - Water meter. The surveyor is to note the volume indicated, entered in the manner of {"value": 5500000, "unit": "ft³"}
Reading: {"value": 6.17, "unit": "ft³"}
